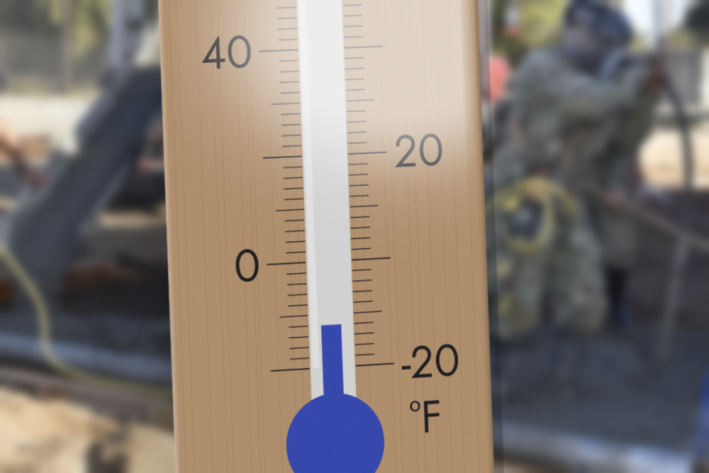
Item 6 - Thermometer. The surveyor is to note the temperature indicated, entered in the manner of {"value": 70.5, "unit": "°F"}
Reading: {"value": -12, "unit": "°F"}
